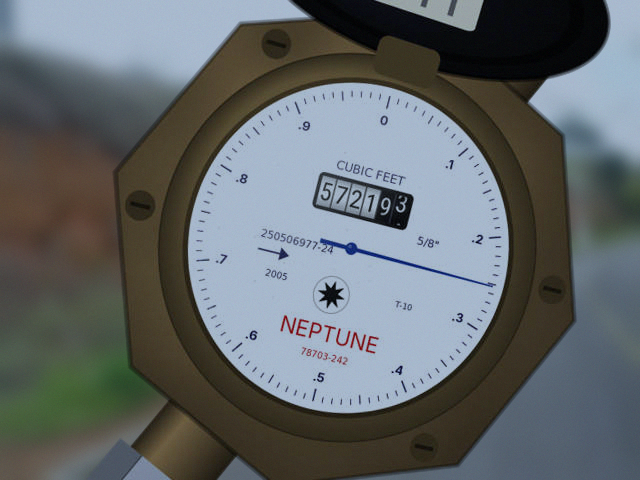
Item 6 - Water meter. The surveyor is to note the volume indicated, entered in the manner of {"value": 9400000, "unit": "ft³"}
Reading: {"value": 572193.25, "unit": "ft³"}
